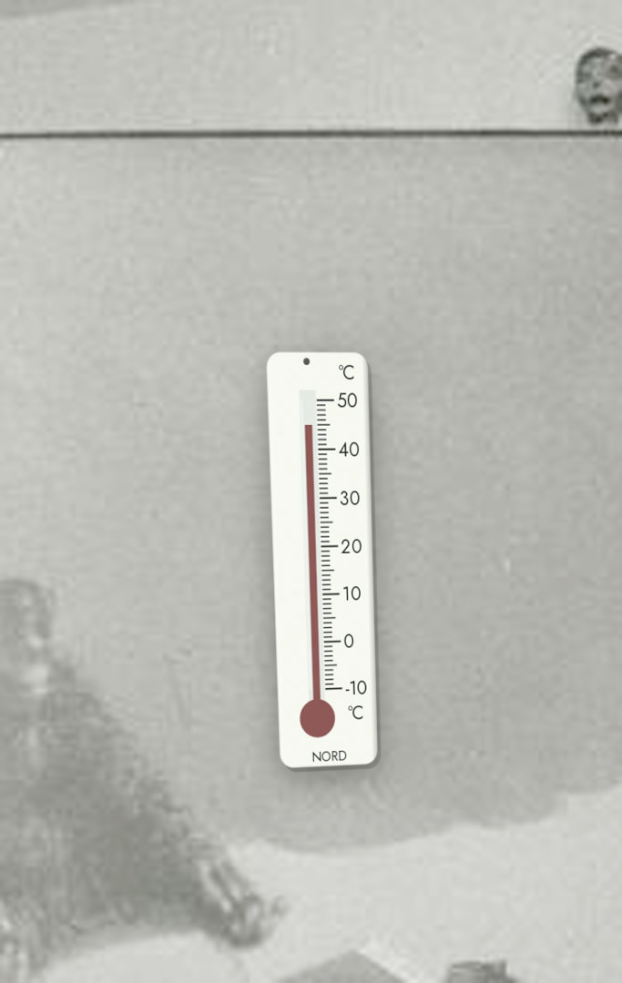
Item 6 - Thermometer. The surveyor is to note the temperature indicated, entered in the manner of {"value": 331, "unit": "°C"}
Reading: {"value": 45, "unit": "°C"}
